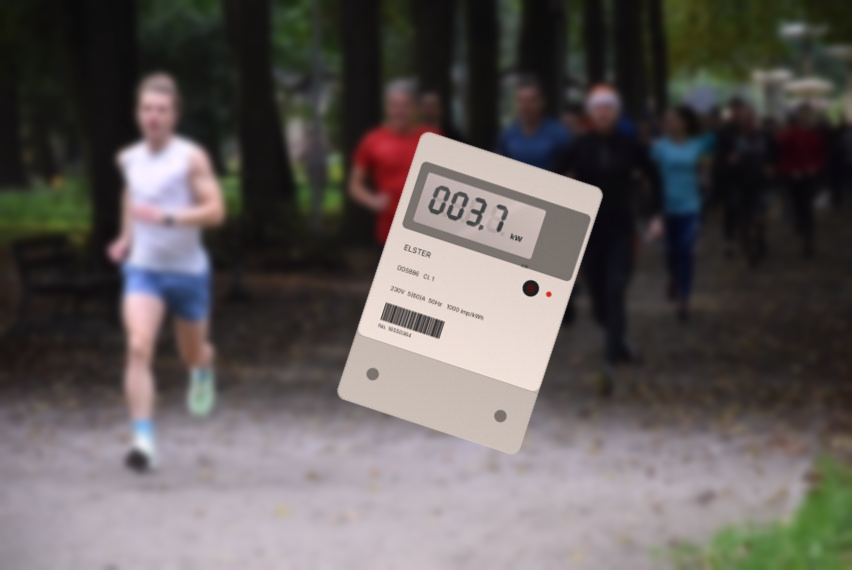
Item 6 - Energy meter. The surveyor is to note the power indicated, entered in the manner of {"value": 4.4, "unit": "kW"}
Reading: {"value": 3.7, "unit": "kW"}
